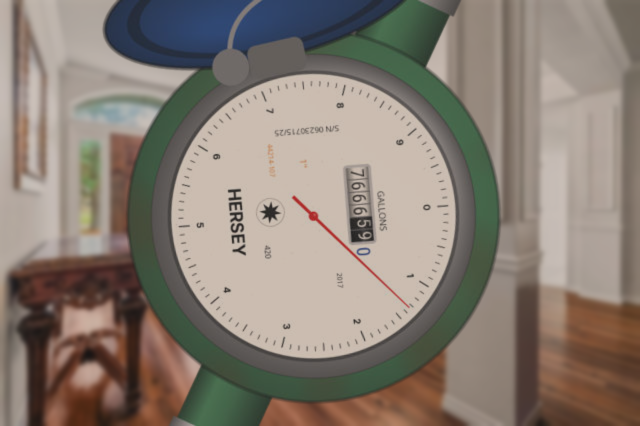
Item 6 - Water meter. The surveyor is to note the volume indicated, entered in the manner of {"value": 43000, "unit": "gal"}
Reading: {"value": 7666591.3, "unit": "gal"}
